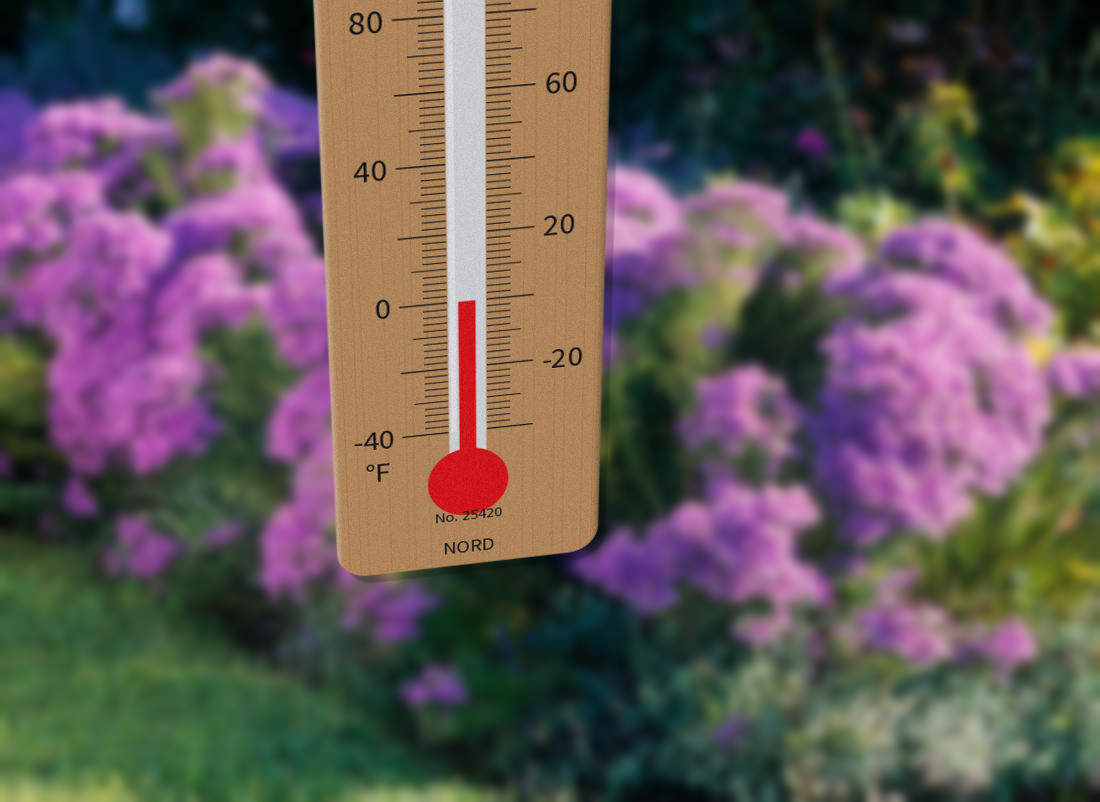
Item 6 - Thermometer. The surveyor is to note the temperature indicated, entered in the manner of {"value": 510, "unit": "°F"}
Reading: {"value": 0, "unit": "°F"}
